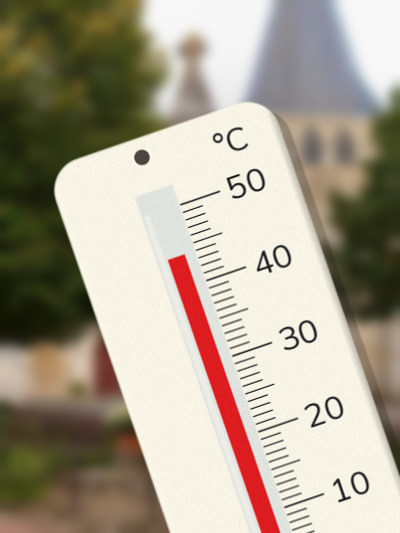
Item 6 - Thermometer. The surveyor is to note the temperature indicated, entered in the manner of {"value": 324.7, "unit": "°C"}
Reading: {"value": 44, "unit": "°C"}
